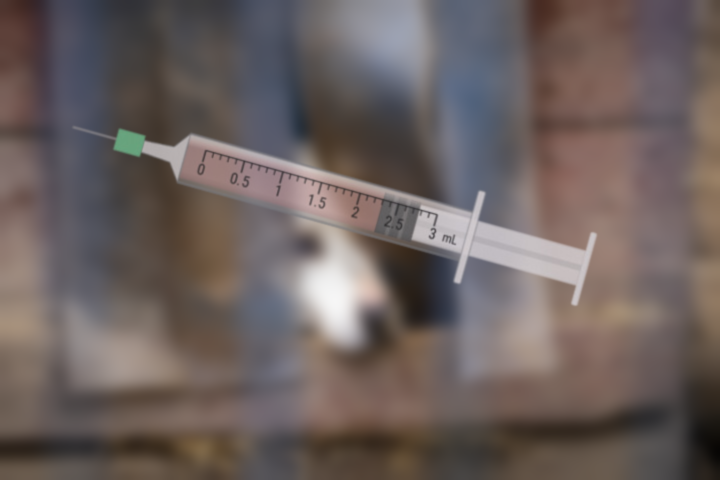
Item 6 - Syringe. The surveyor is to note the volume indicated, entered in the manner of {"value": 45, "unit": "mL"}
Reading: {"value": 2.3, "unit": "mL"}
